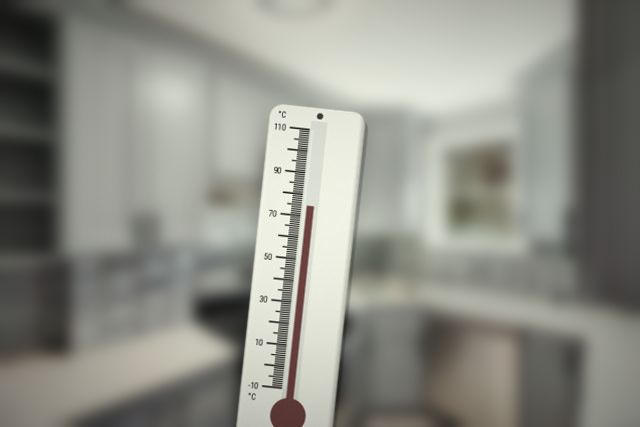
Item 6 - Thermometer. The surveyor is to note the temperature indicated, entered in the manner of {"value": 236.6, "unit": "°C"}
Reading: {"value": 75, "unit": "°C"}
